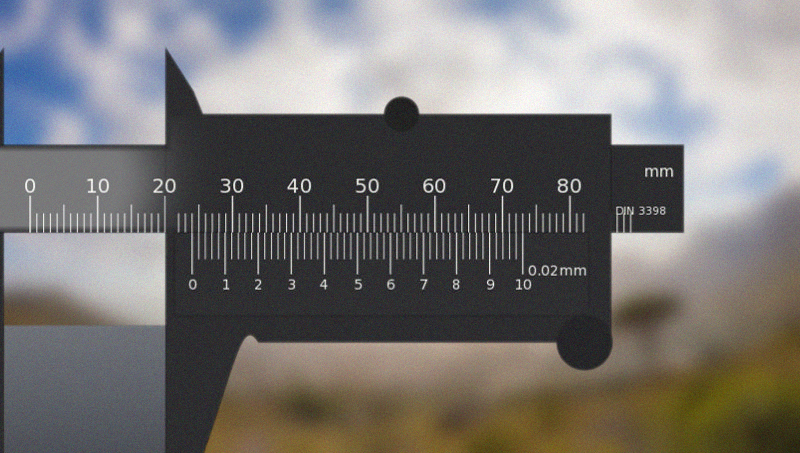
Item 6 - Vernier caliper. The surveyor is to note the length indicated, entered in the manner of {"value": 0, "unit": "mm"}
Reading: {"value": 24.0, "unit": "mm"}
